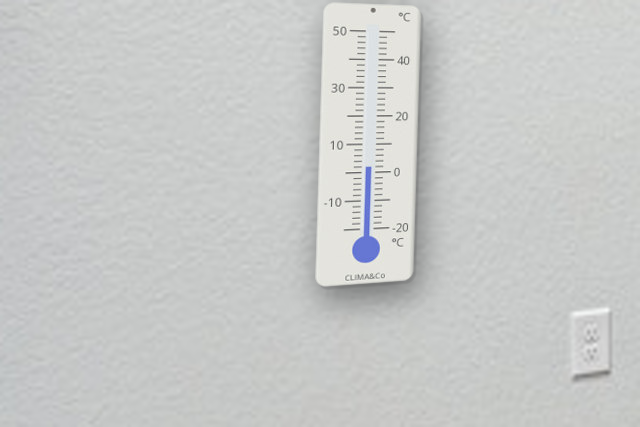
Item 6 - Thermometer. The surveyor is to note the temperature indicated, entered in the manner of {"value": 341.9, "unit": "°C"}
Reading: {"value": 2, "unit": "°C"}
